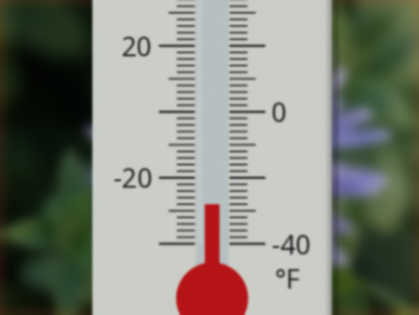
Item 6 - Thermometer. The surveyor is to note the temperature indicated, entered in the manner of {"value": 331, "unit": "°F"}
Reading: {"value": -28, "unit": "°F"}
